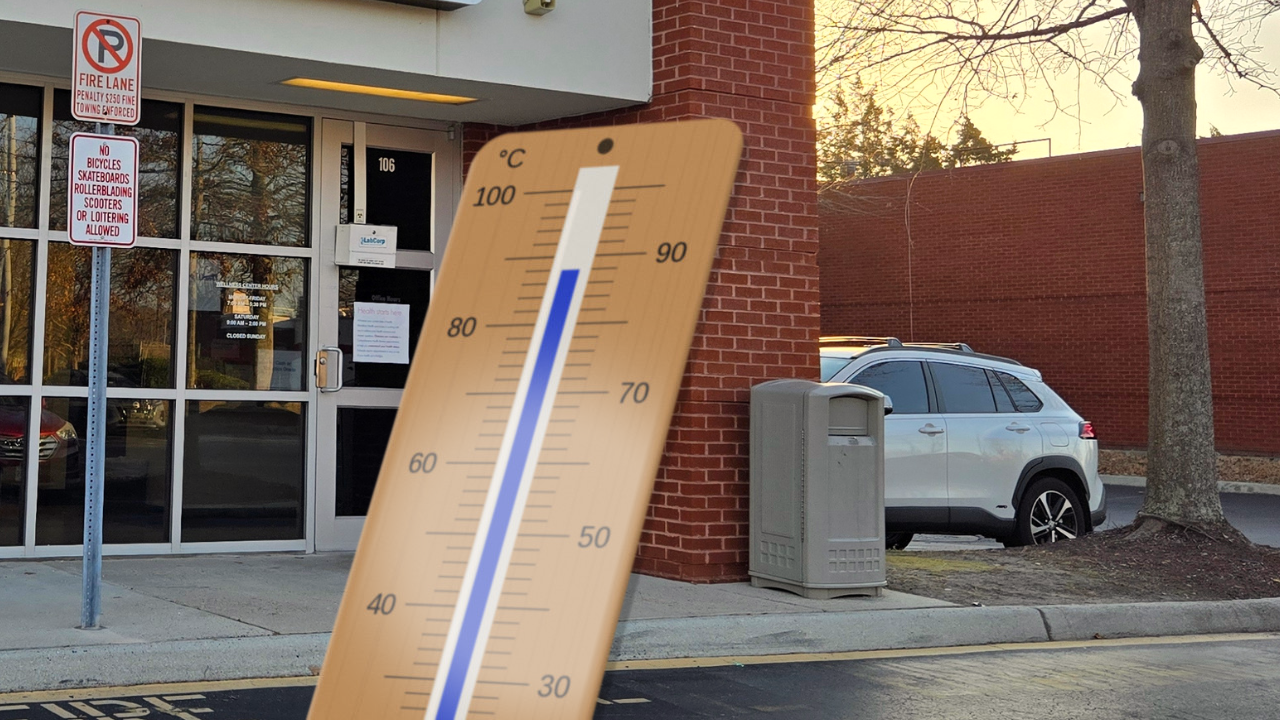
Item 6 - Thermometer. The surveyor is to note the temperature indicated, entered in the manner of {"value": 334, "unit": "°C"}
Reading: {"value": 88, "unit": "°C"}
